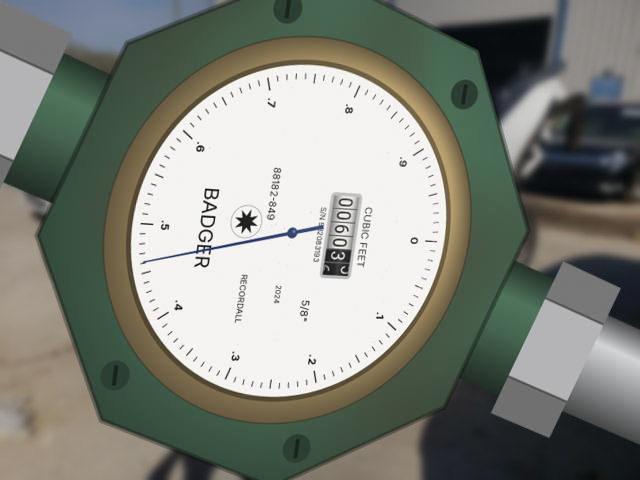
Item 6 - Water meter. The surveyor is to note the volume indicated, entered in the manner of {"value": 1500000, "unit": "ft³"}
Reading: {"value": 6035.46, "unit": "ft³"}
